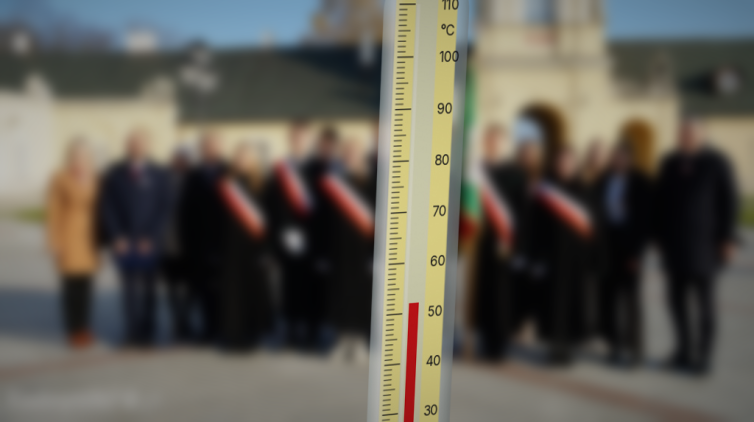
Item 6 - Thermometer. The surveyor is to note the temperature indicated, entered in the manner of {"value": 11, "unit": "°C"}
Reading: {"value": 52, "unit": "°C"}
